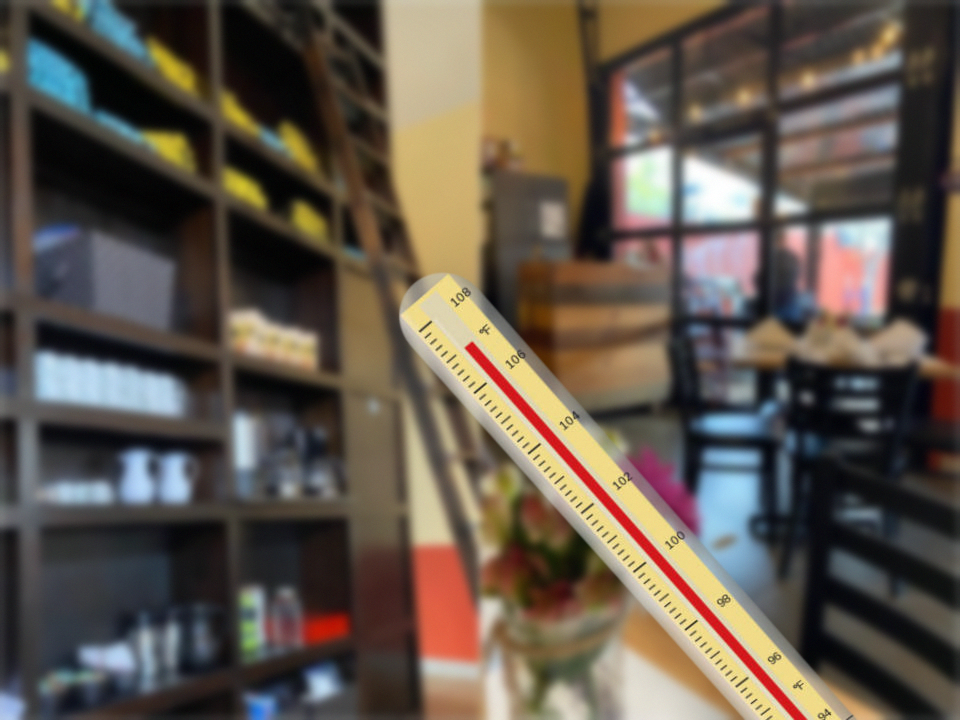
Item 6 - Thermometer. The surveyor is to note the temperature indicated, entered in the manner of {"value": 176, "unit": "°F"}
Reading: {"value": 107, "unit": "°F"}
